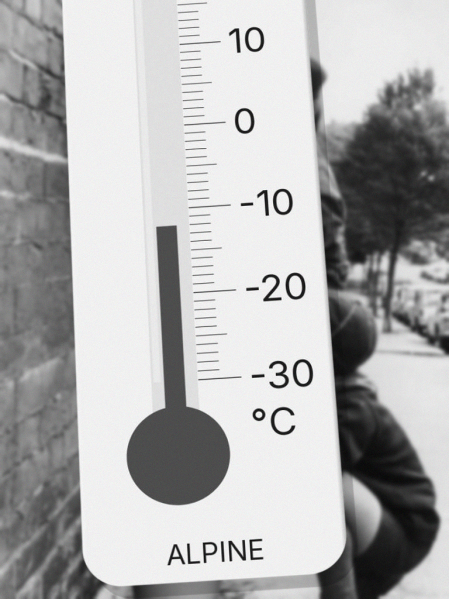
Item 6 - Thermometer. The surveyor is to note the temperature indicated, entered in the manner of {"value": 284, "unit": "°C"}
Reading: {"value": -12, "unit": "°C"}
